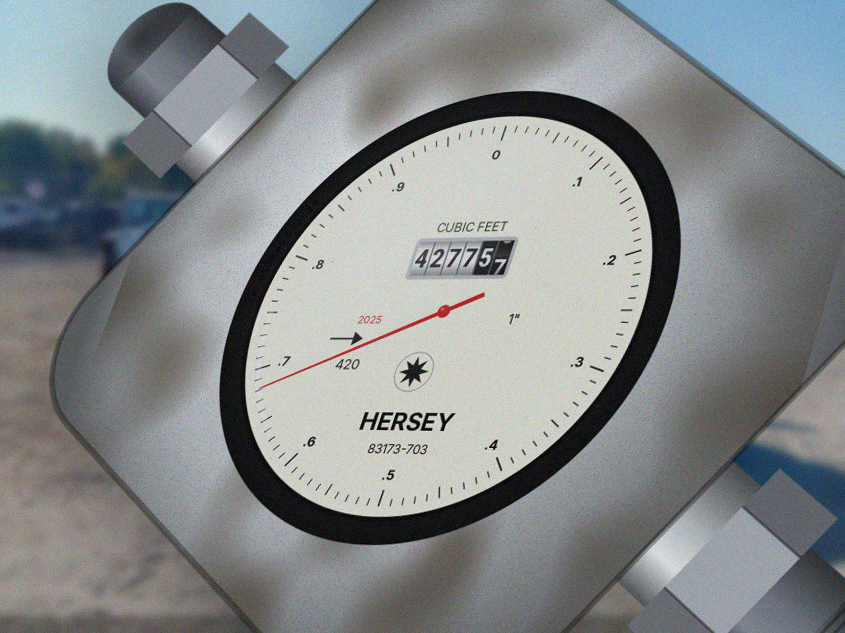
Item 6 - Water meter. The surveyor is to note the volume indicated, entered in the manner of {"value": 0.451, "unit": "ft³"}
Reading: {"value": 427756.68, "unit": "ft³"}
